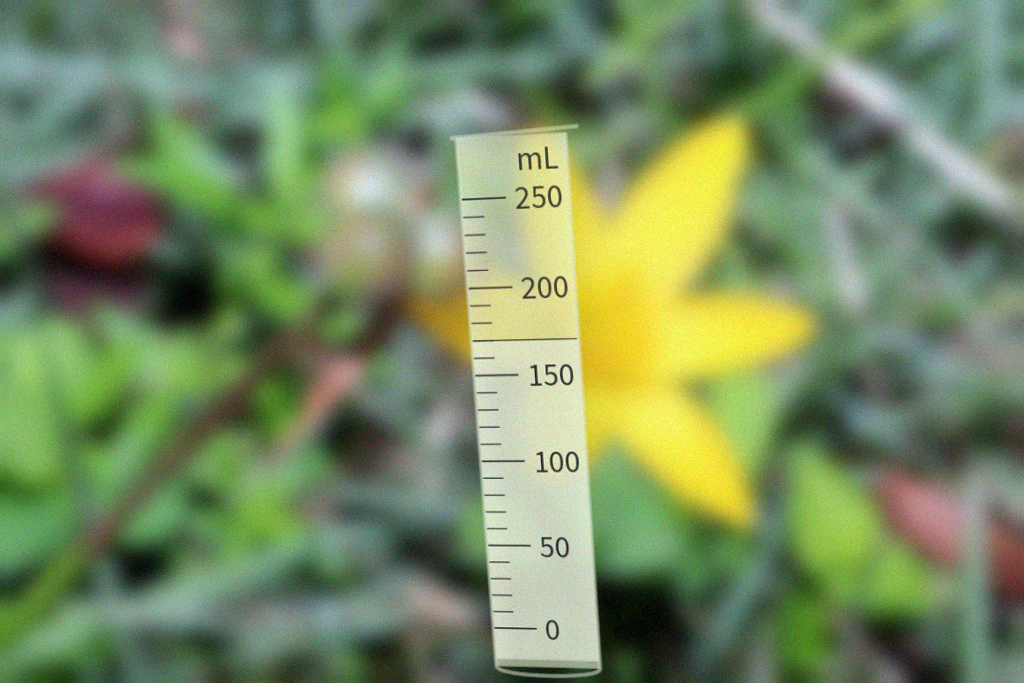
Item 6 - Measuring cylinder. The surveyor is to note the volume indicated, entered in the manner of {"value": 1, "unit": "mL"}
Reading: {"value": 170, "unit": "mL"}
